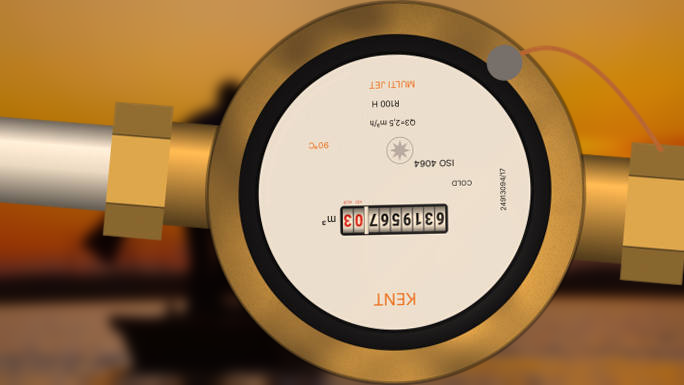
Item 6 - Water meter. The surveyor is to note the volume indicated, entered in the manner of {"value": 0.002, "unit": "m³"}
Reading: {"value": 6319567.03, "unit": "m³"}
